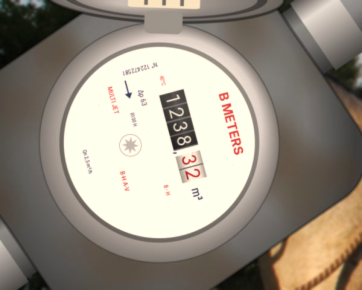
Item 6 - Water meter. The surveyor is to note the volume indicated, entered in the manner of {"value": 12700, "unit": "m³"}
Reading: {"value": 1238.32, "unit": "m³"}
